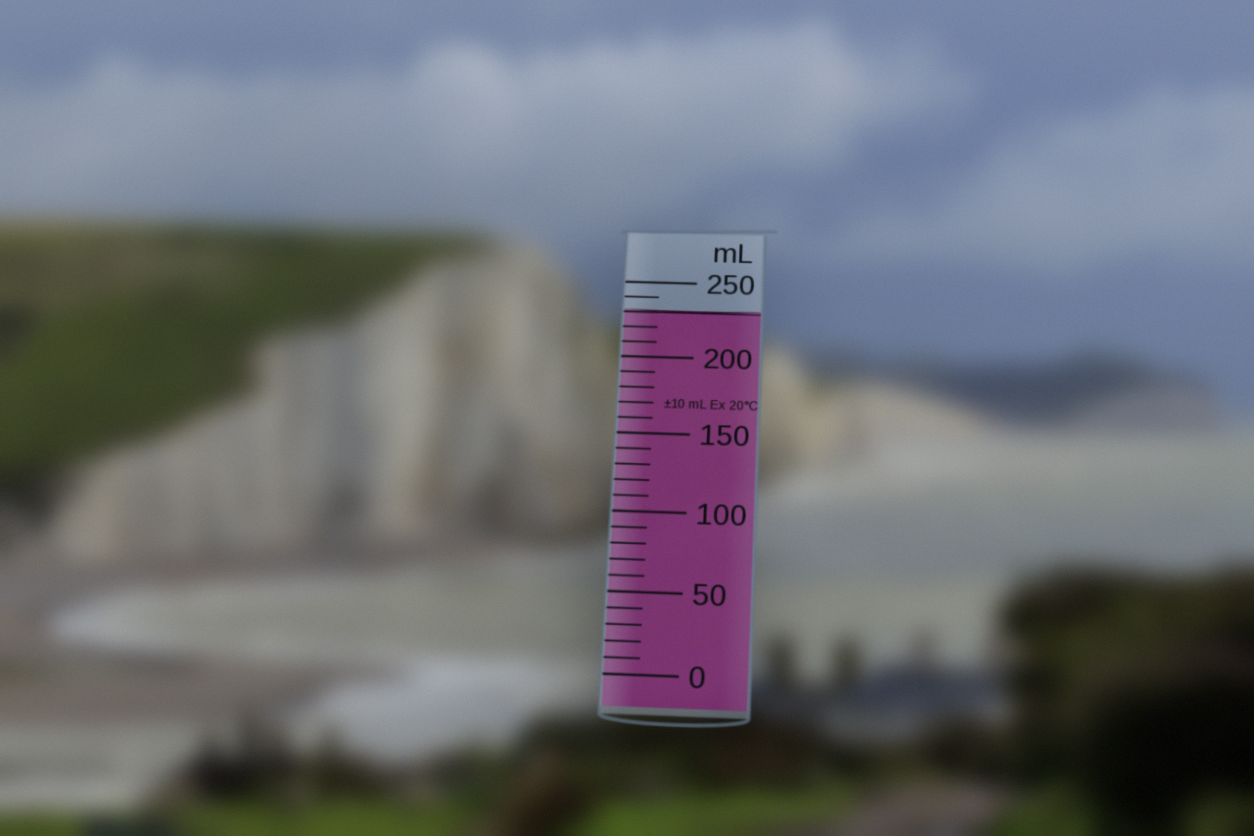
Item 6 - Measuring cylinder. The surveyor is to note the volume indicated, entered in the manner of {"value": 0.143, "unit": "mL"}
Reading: {"value": 230, "unit": "mL"}
